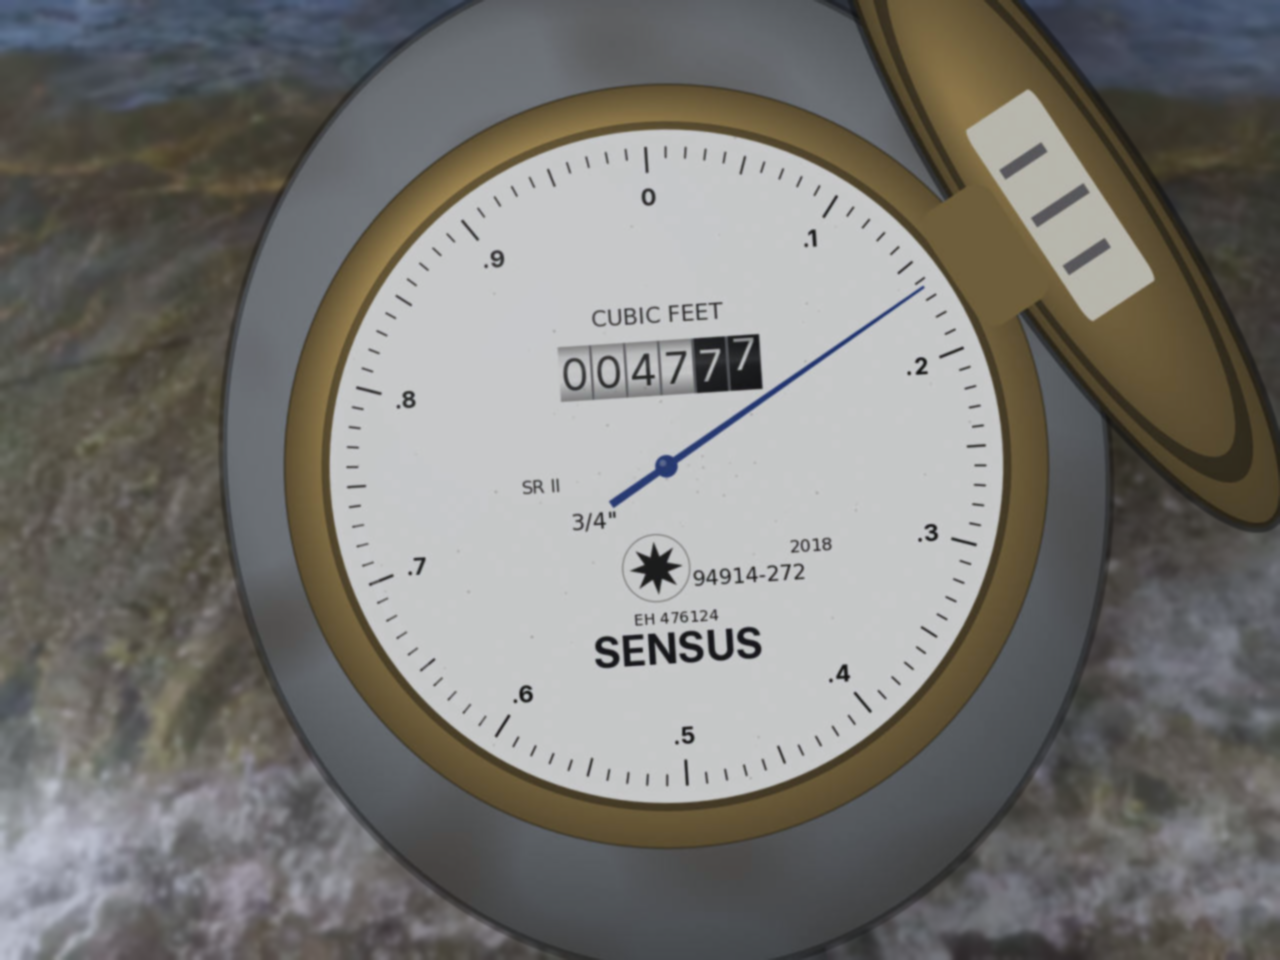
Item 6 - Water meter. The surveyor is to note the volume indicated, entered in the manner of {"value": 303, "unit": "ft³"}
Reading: {"value": 4777.16, "unit": "ft³"}
